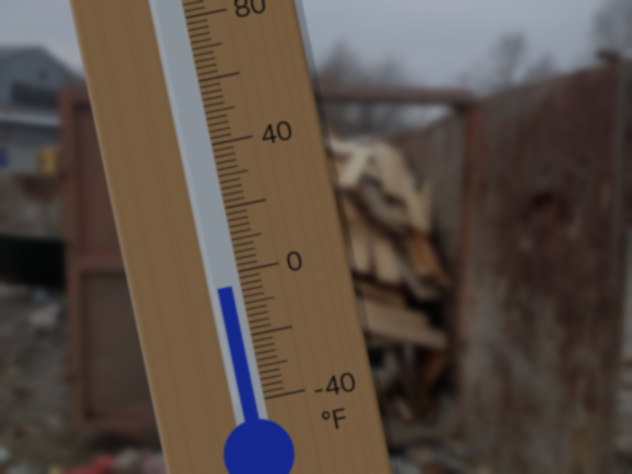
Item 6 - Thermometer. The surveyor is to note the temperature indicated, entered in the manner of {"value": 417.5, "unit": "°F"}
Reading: {"value": -4, "unit": "°F"}
